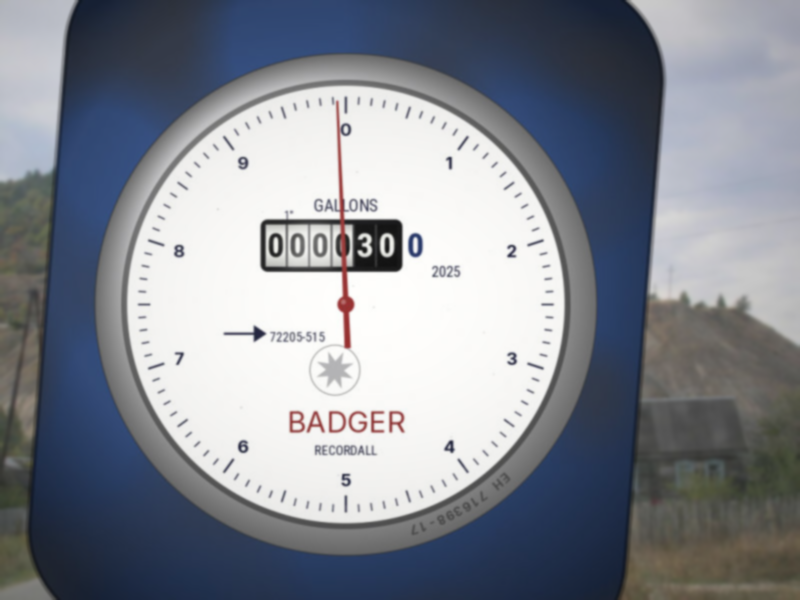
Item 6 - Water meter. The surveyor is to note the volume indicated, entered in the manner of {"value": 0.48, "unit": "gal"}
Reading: {"value": 299.9, "unit": "gal"}
